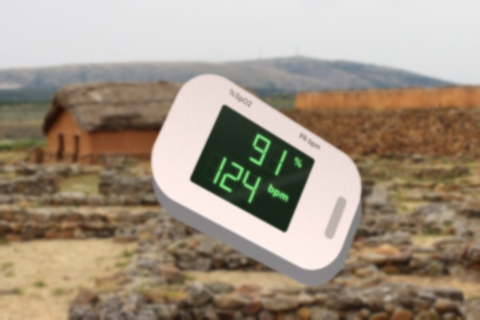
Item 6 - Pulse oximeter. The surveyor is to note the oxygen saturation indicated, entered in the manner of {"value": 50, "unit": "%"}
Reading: {"value": 91, "unit": "%"}
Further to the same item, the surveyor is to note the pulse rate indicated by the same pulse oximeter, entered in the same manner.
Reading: {"value": 124, "unit": "bpm"}
